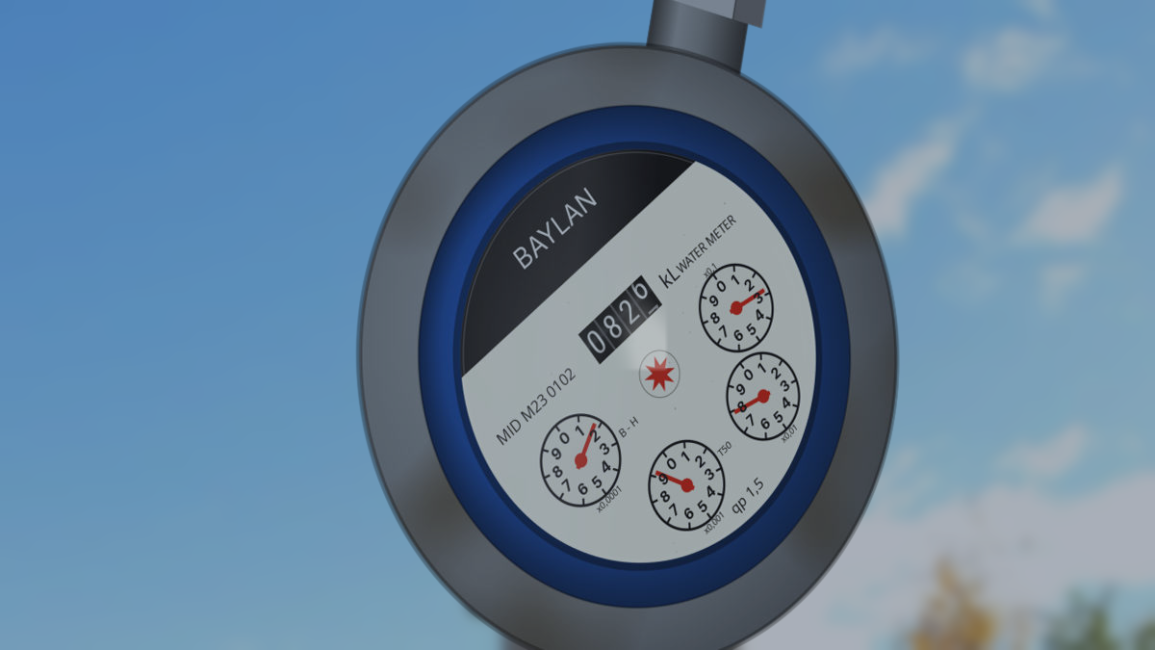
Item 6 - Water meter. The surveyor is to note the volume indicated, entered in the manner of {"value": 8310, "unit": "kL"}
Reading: {"value": 826.2791, "unit": "kL"}
